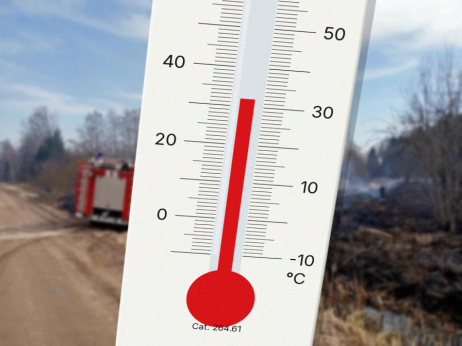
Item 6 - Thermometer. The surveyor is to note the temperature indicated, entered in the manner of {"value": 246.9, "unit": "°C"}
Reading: {"value": 32, "unit": "°C"}
